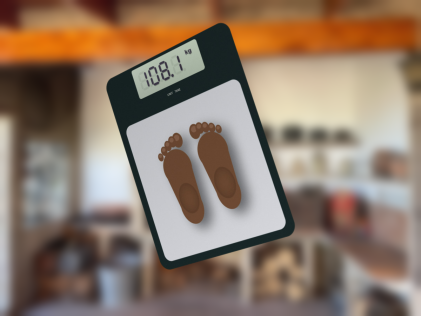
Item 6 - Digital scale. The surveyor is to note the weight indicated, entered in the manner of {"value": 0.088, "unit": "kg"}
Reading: {"value": 108.1, "unit": "kg"}
